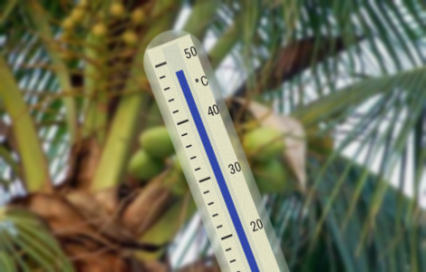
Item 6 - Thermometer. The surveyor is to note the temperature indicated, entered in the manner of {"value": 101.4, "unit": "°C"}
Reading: {"value": 48, "unit": "°C"}
